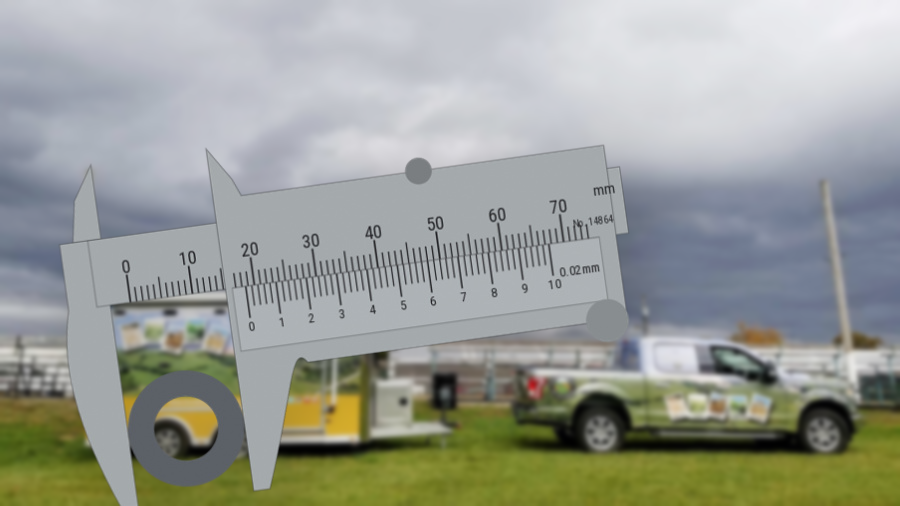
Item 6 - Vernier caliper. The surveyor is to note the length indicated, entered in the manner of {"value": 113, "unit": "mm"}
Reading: {"value": 18.6, "unit": "mm"}
